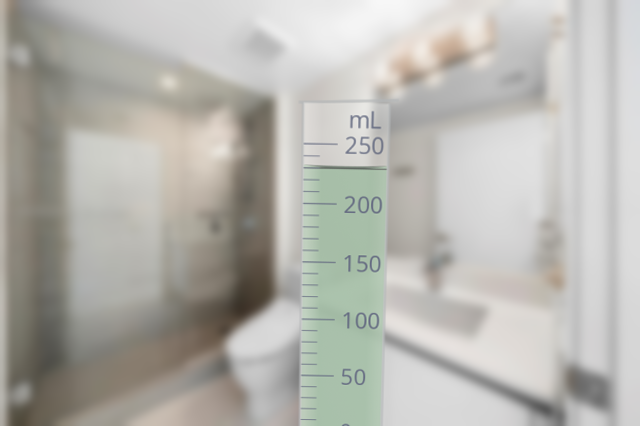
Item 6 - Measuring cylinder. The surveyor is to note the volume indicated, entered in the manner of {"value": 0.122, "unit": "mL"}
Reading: {"value": 230, "unit": "mL"}
